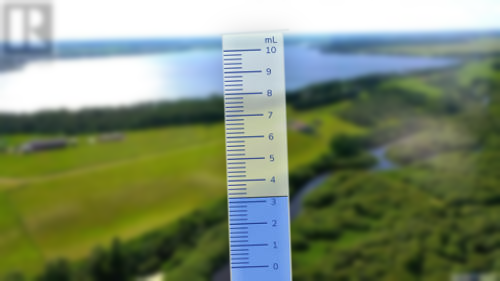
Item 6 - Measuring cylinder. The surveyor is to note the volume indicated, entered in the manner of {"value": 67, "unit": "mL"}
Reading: {"value": 3.2, "unit": "mL"}
